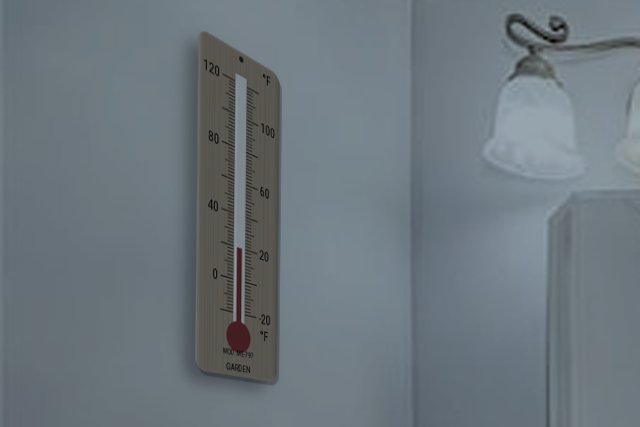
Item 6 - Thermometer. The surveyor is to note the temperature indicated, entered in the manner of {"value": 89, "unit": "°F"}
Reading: {"value": 20, "unit": "°F"}
